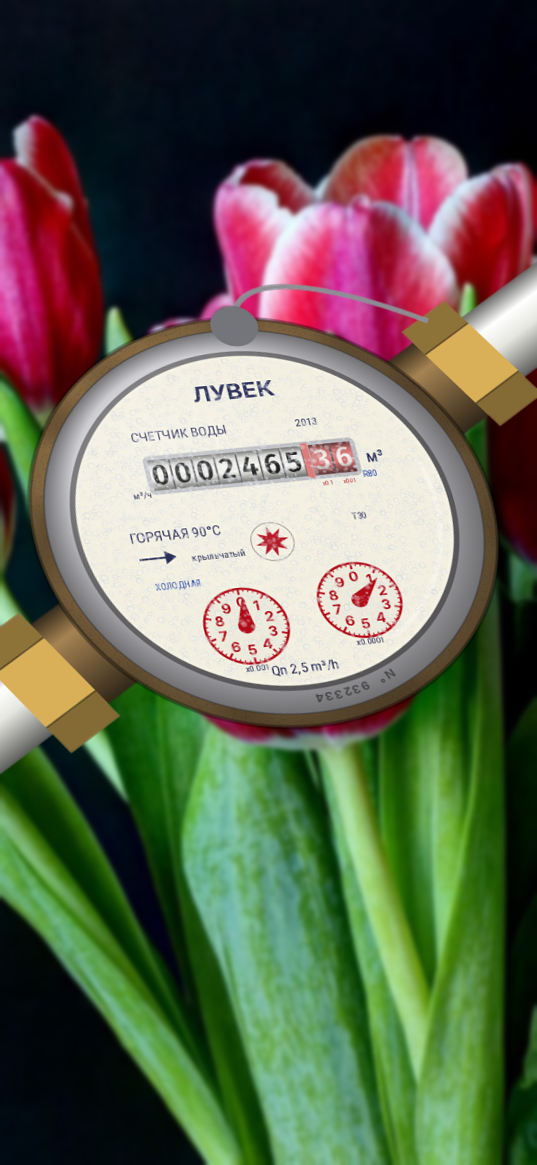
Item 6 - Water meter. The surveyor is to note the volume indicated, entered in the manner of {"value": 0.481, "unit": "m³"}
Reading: {"value": 2465.3601, "unit": "m³"}
